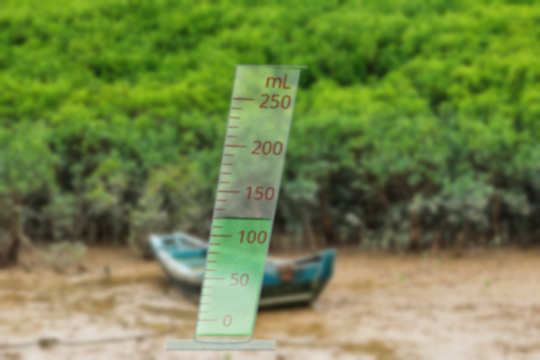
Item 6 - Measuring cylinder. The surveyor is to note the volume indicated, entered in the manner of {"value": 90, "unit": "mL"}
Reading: {"value": 120, "unit": "mL"}
